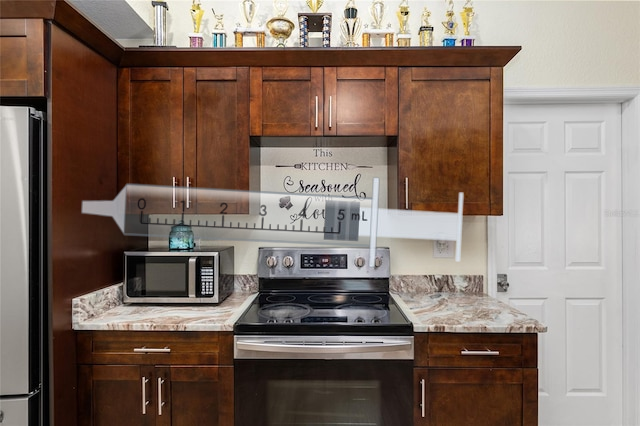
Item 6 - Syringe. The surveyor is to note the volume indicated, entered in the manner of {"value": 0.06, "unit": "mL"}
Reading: {"value": 4.6, "unit": "mL"}
